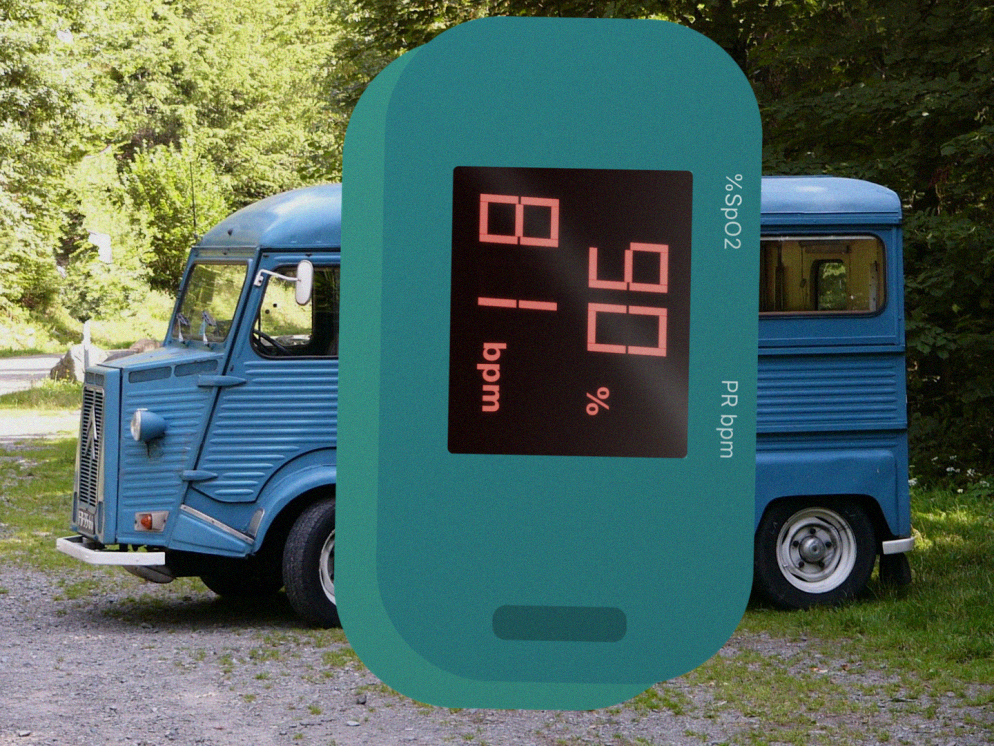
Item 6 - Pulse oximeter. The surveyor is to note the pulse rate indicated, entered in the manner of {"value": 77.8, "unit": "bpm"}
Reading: {"value": 81, "unit": "bpm"}
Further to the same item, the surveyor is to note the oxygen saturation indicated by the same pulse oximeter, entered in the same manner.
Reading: {"value": 90, "unit": "%"}
